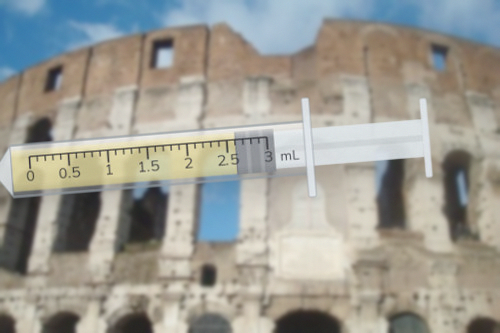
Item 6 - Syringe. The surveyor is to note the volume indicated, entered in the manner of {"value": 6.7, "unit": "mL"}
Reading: {"value": 2.6, "unit": "mL"}
